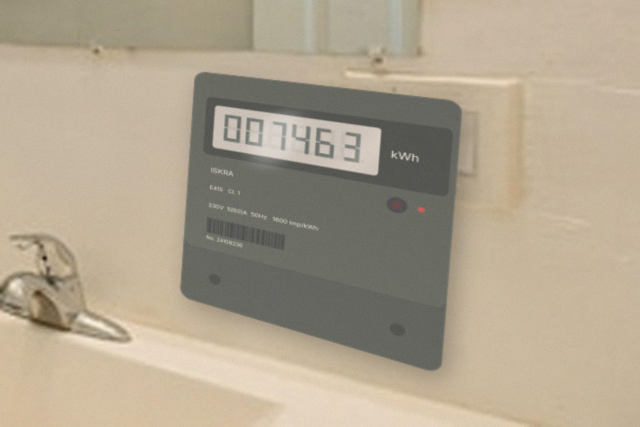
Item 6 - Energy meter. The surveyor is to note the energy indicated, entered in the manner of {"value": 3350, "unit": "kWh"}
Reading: {"value": 7463, "unit": "kWh"}
